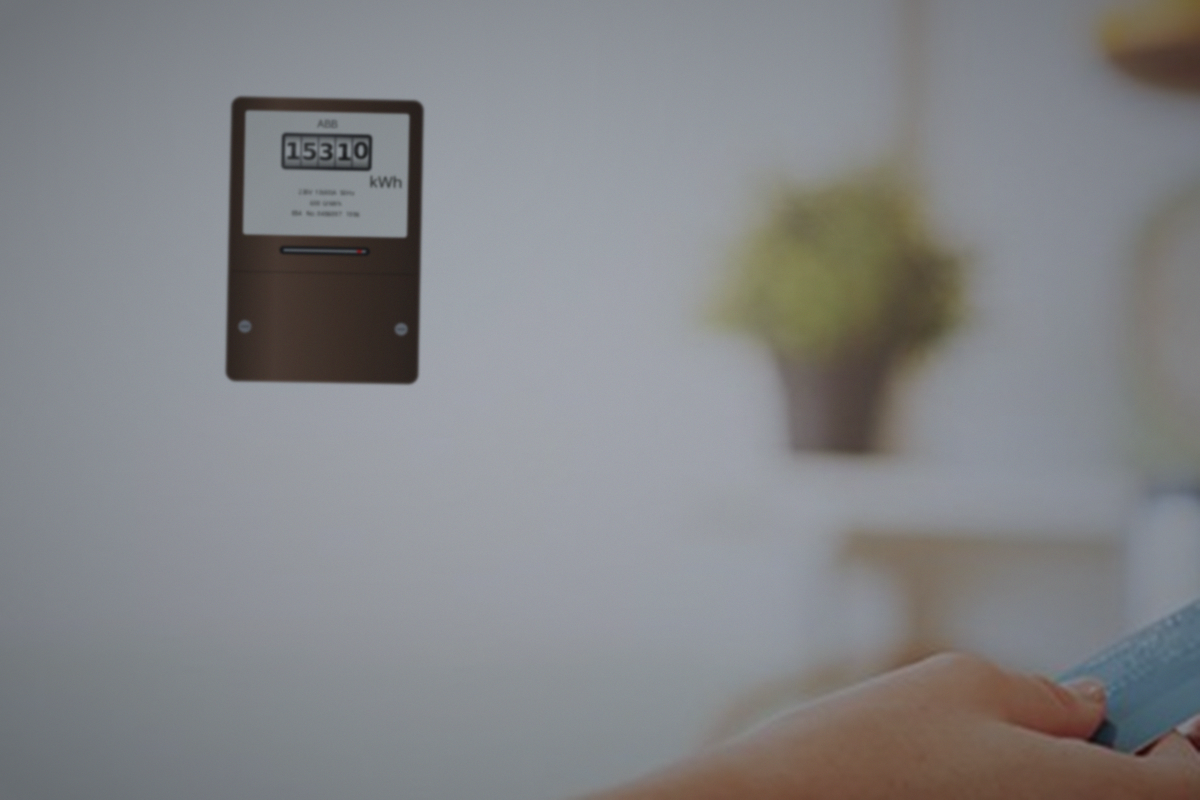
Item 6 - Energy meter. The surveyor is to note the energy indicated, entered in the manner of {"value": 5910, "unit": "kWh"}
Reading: {"value": 15310, "unit": "kWh"}
